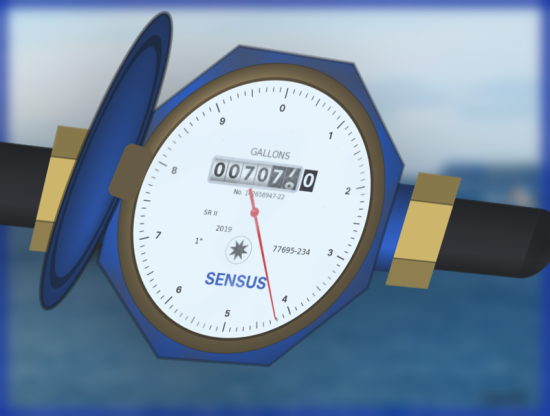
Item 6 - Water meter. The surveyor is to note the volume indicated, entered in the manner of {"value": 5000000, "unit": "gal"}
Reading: {"value": 70774.2, "unit": "gal"}
